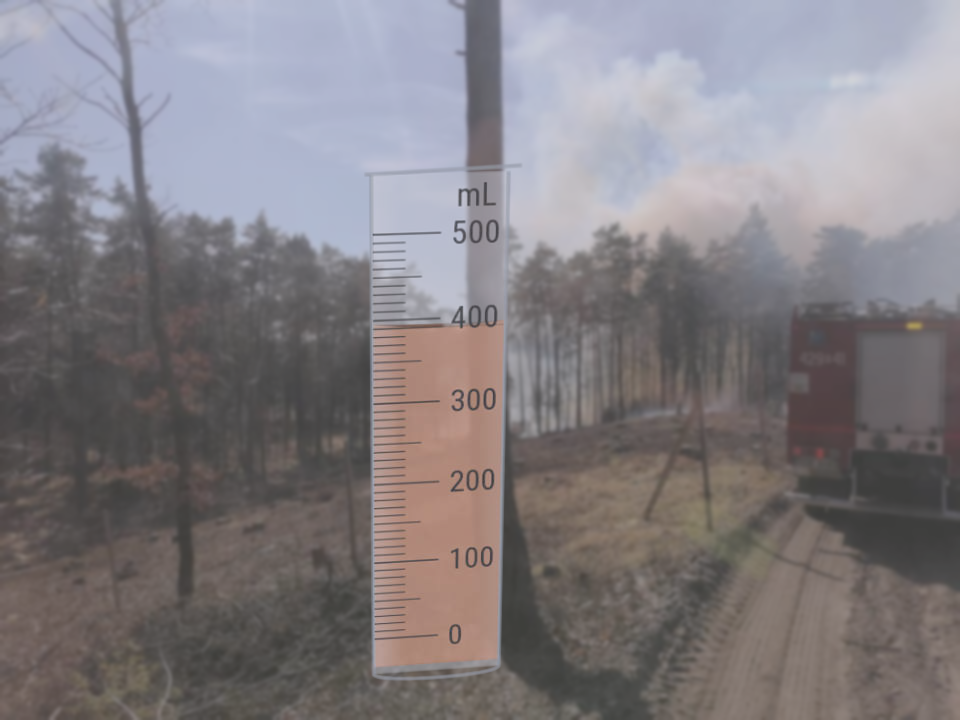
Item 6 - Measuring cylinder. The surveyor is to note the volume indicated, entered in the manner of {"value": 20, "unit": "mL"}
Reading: {"value": 390, "unit": "mL"}
